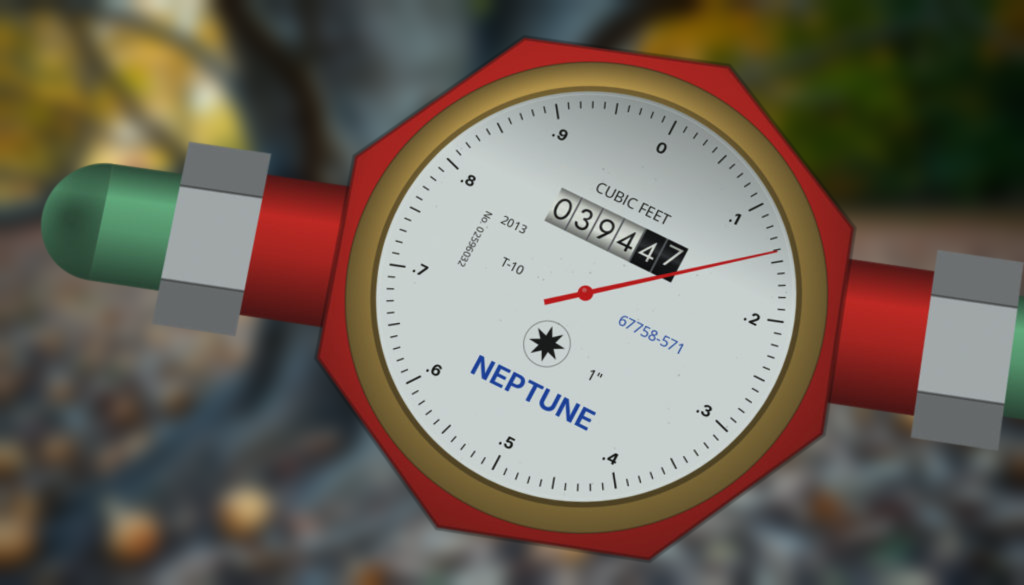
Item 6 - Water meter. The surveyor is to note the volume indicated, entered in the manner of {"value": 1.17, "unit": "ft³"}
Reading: {"value": 39447.14, "unit": "ft³"}
